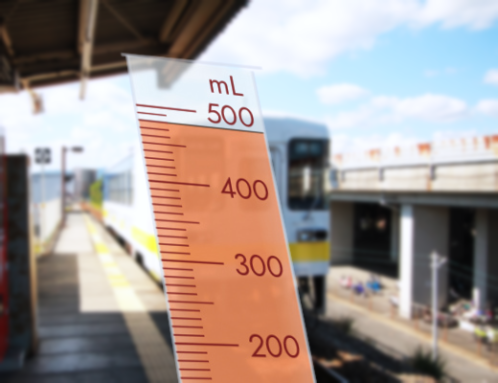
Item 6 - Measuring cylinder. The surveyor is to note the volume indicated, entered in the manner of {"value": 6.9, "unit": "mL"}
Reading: {"value": 480, "unit": "mL"}
